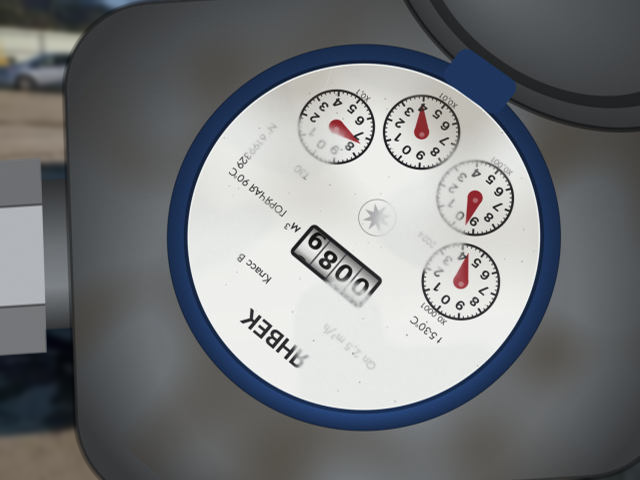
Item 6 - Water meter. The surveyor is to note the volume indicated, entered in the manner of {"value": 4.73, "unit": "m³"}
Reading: {"value": 88.7394, "unit": "m³"}
